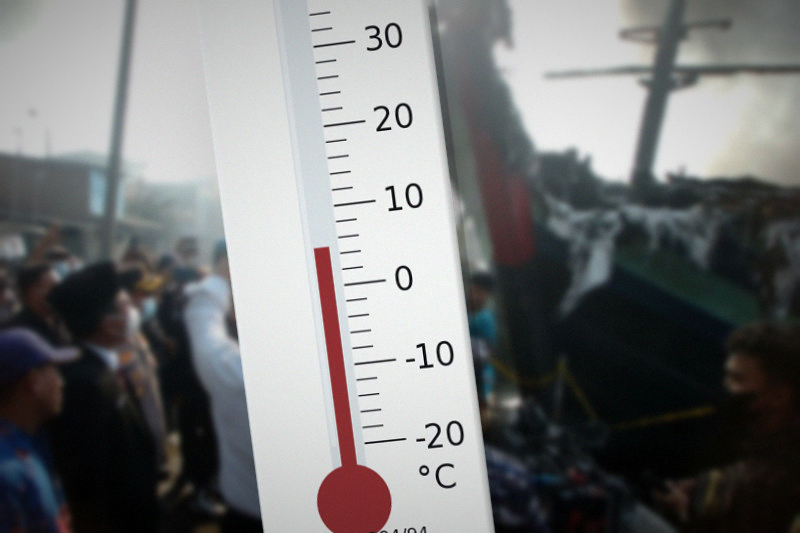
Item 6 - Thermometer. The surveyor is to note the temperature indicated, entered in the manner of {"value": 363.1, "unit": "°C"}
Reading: {"value": 5, "unit": "°C"}
